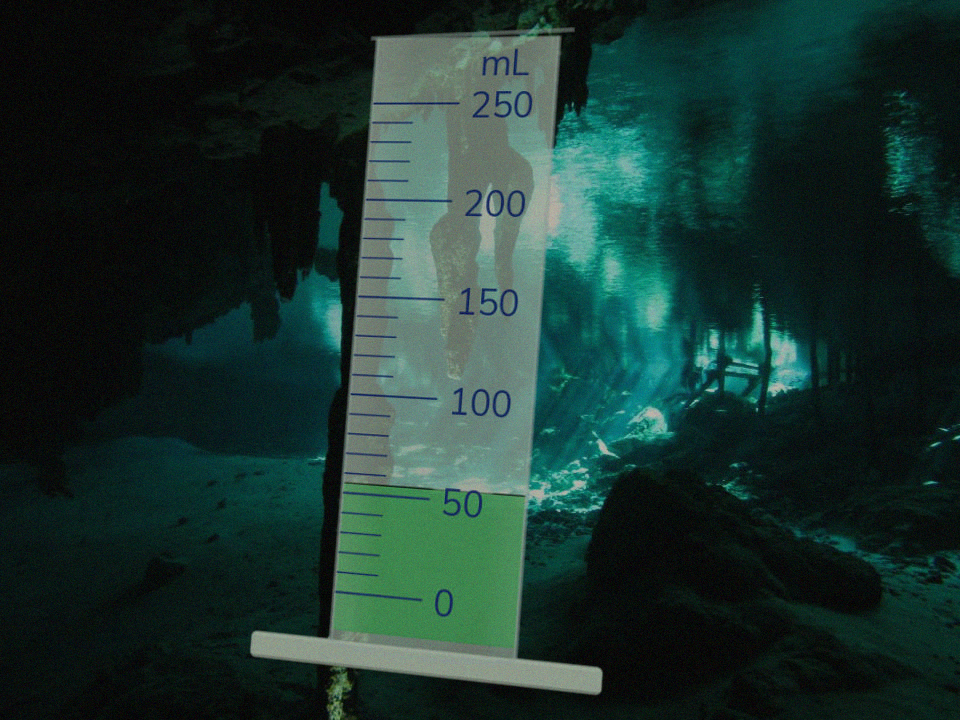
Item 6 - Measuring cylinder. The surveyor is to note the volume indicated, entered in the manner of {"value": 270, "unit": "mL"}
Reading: {"value": 55, "unit": "mL"}
